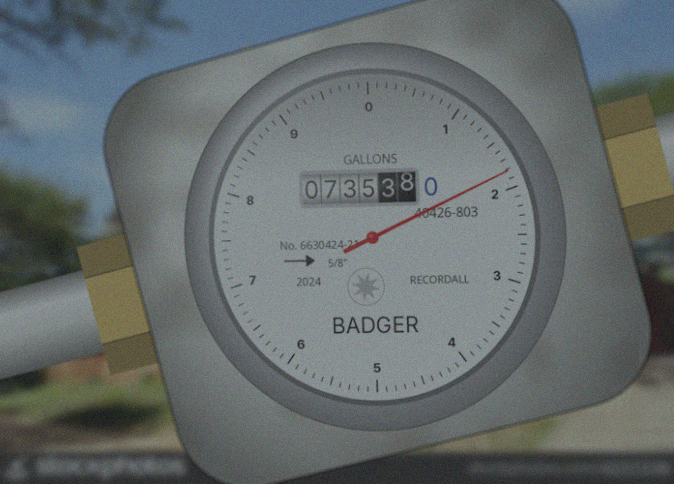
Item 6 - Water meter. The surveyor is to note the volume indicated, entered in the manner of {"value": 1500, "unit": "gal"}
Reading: {"value": 735381.8, "unit": "gal"}
